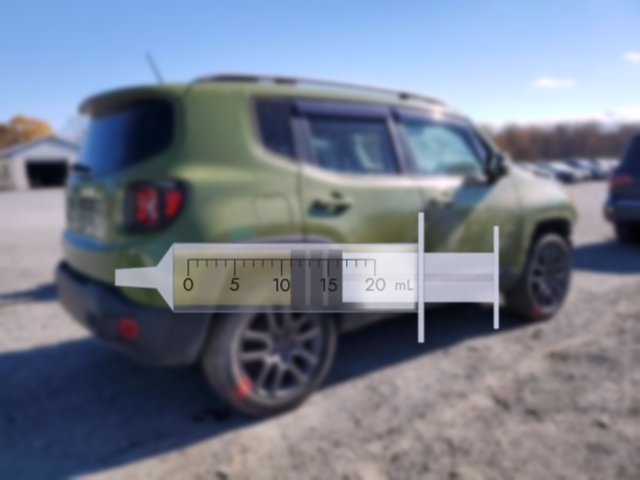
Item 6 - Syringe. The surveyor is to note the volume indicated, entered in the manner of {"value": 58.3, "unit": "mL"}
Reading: {"value": 11, "unit": "mL"}
